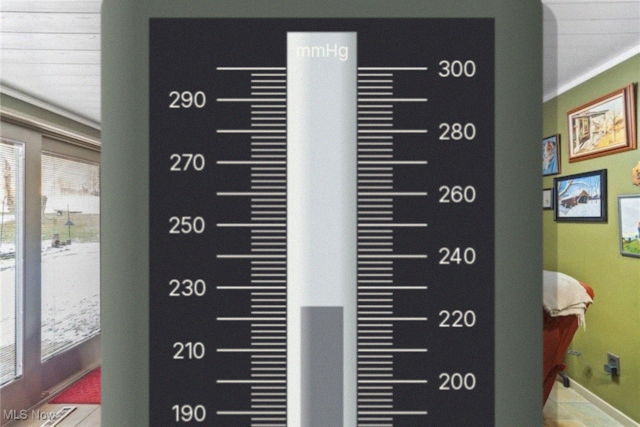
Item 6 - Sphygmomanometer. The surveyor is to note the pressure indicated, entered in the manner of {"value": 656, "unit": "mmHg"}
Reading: {"value": 224, "unit": "mmHg"}
